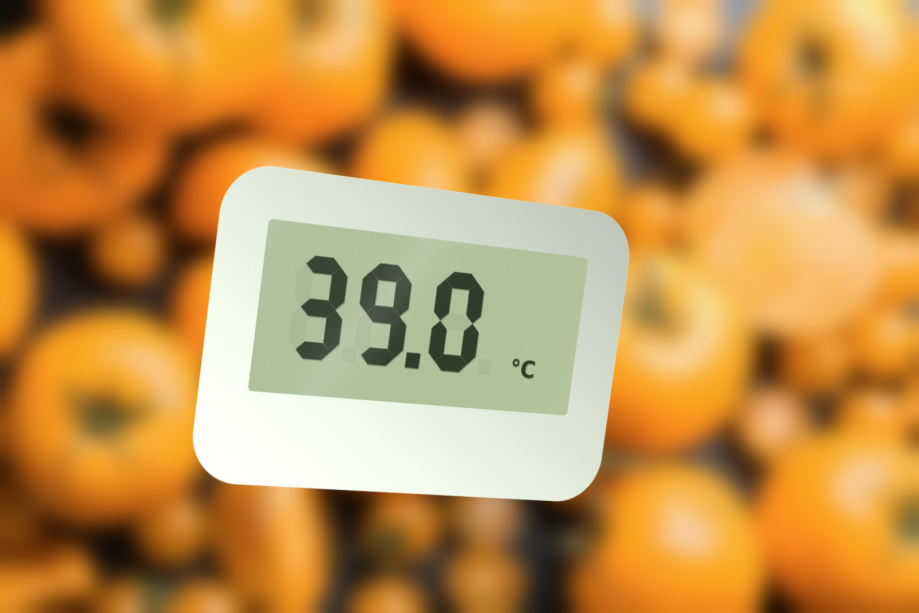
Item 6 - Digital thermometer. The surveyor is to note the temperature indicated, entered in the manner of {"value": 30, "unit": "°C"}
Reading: {"value": 39.0, "unit": "°C"}
